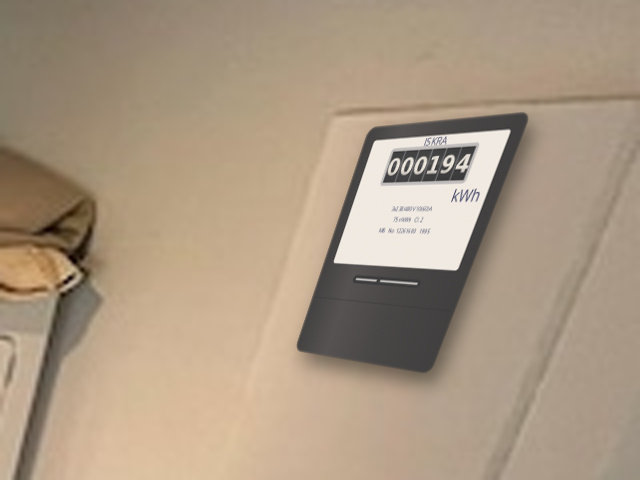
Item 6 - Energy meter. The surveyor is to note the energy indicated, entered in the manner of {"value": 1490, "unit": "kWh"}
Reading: {"value": 194, "unit": "kWh"}
